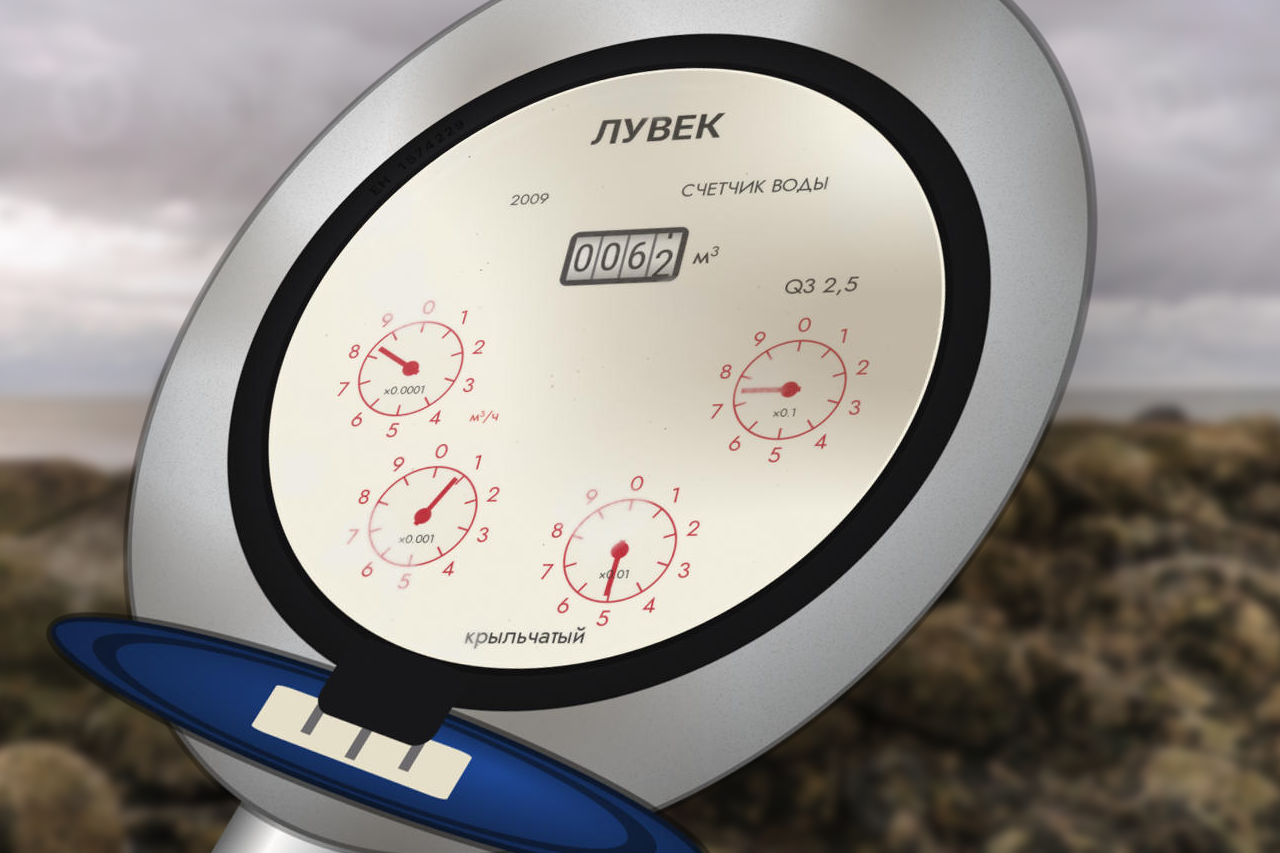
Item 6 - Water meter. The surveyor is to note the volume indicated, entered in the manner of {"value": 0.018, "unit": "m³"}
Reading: {"value": 61.7508, "unit": "m³"}
